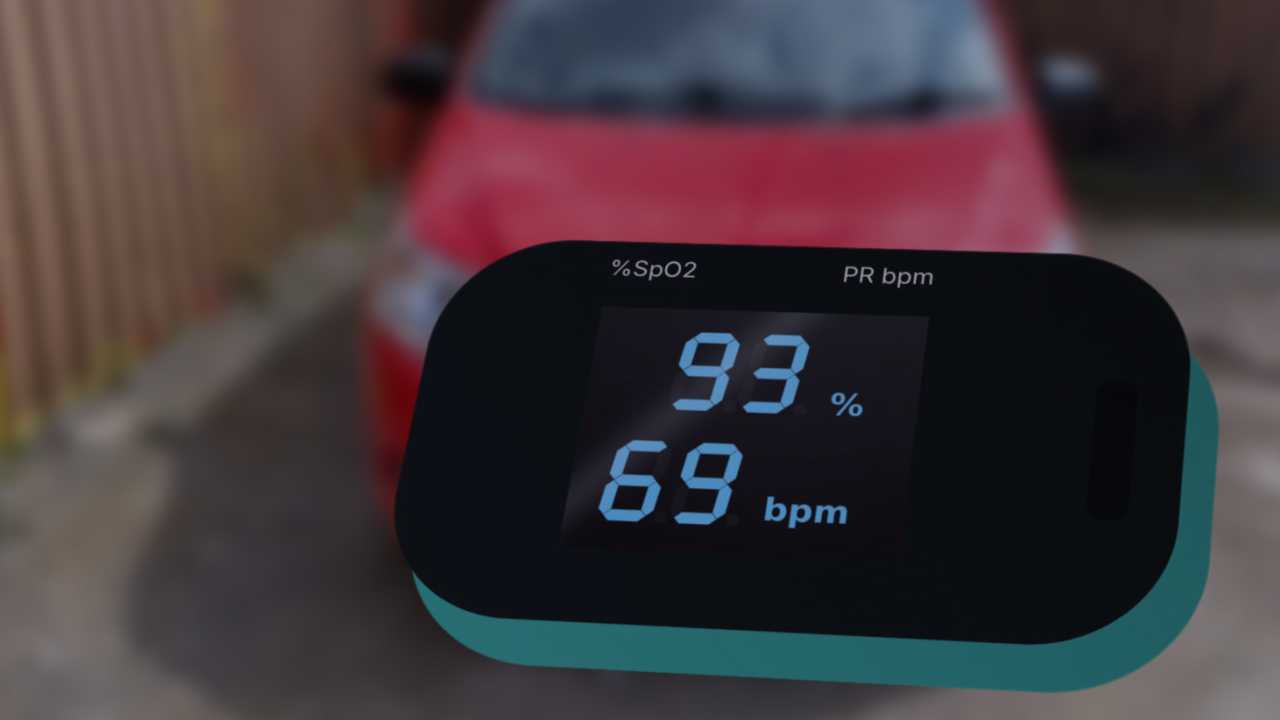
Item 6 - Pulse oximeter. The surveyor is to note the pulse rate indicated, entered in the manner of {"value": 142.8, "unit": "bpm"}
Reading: {"value": 69, "unit": "bpm"}
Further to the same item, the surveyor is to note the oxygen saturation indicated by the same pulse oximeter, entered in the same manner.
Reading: {"value": 93, "unit": "%"}
